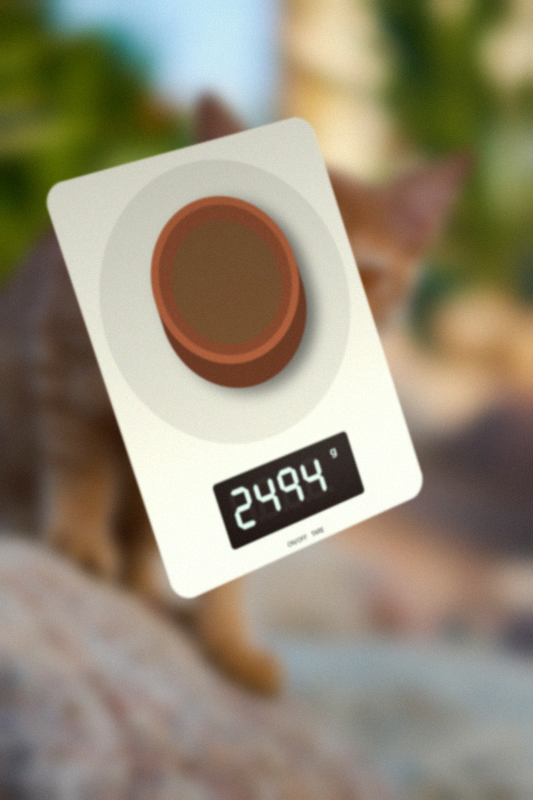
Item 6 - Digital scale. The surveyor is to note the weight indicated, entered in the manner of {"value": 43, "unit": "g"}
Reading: {"value": 2494, "unit": "g"}
